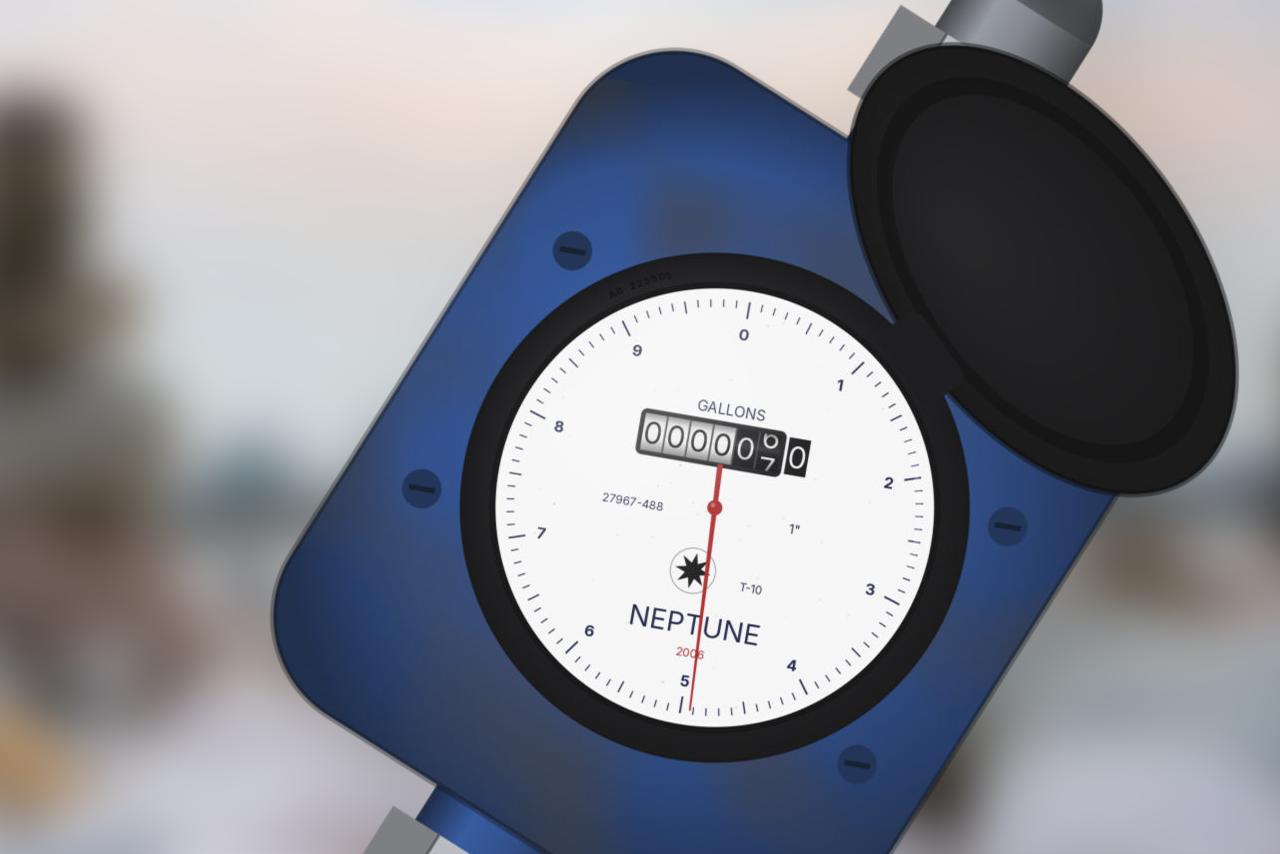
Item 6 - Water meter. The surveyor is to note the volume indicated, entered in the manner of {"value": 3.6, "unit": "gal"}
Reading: {"value": 64.9, "unit": "gal"}
